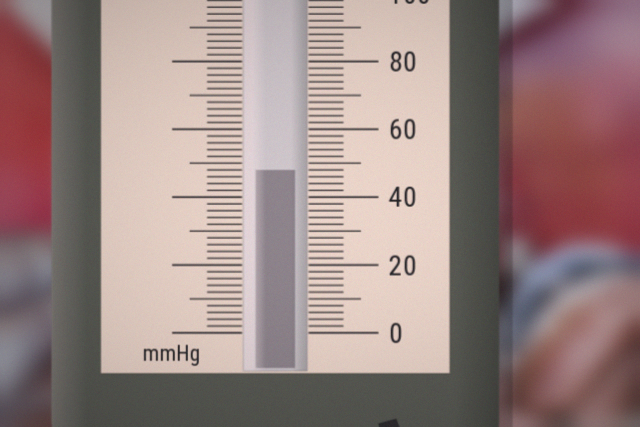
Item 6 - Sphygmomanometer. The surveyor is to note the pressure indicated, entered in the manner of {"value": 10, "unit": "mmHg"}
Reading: {"value": 48, "unit": "mmHg"}
